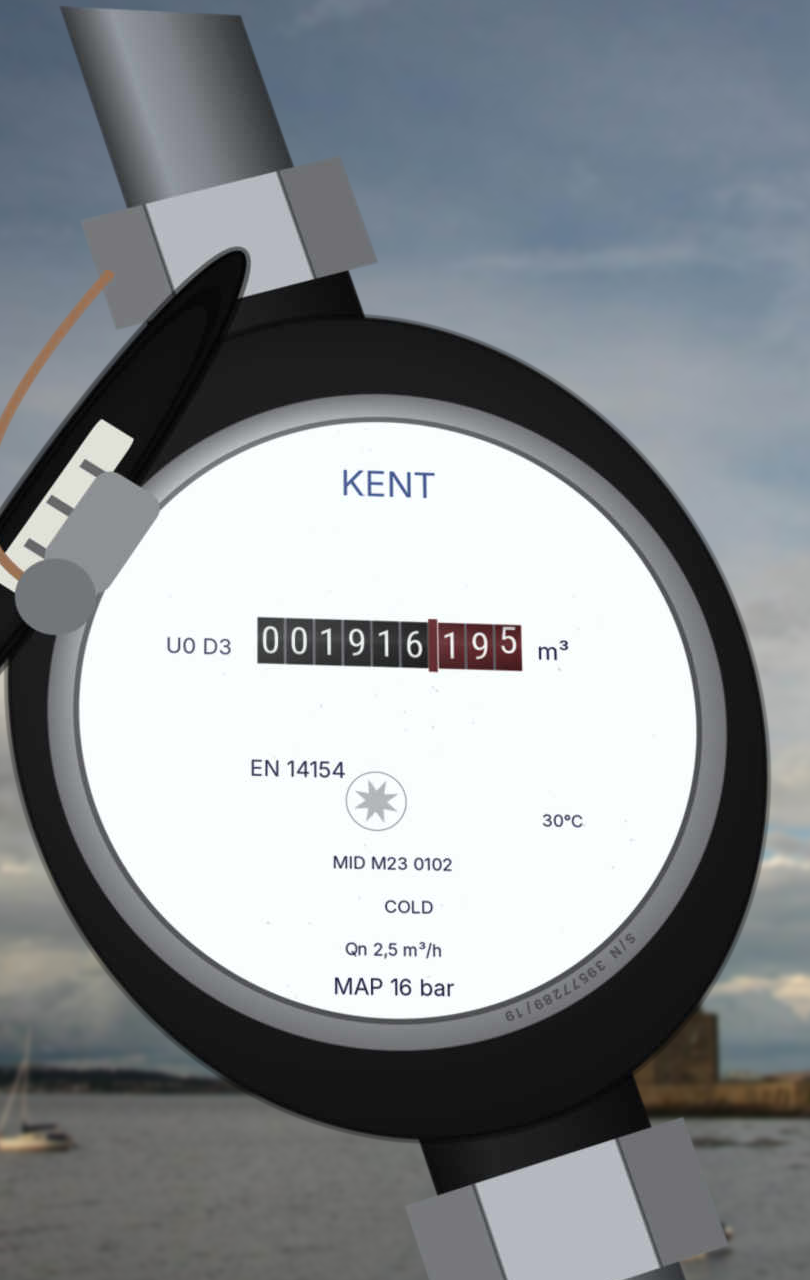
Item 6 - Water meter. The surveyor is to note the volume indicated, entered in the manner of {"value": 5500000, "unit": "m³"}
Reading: {"value": 1916.195, "unit": "m³"}
